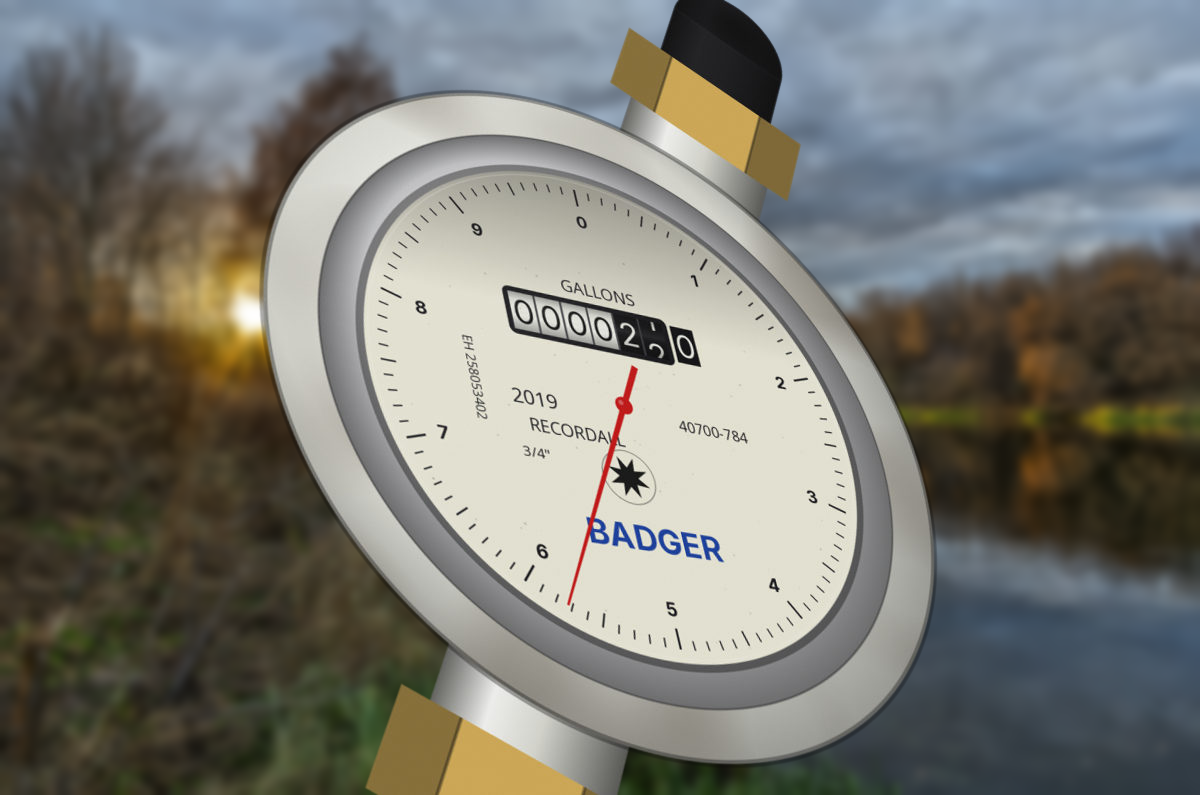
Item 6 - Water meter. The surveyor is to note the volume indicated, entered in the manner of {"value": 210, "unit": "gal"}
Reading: {"value": 215.7, "unit": "gal"}
